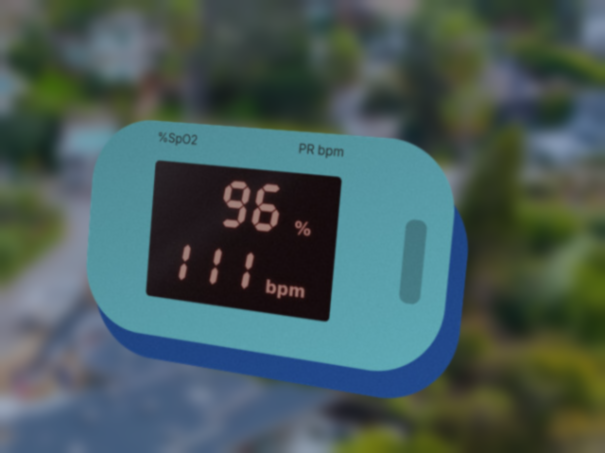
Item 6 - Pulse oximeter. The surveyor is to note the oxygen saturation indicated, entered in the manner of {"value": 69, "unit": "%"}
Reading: {"value": 96, "unit": "%"}
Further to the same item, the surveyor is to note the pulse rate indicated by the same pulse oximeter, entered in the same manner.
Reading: {"value": 111, "unit": "bpm"}
